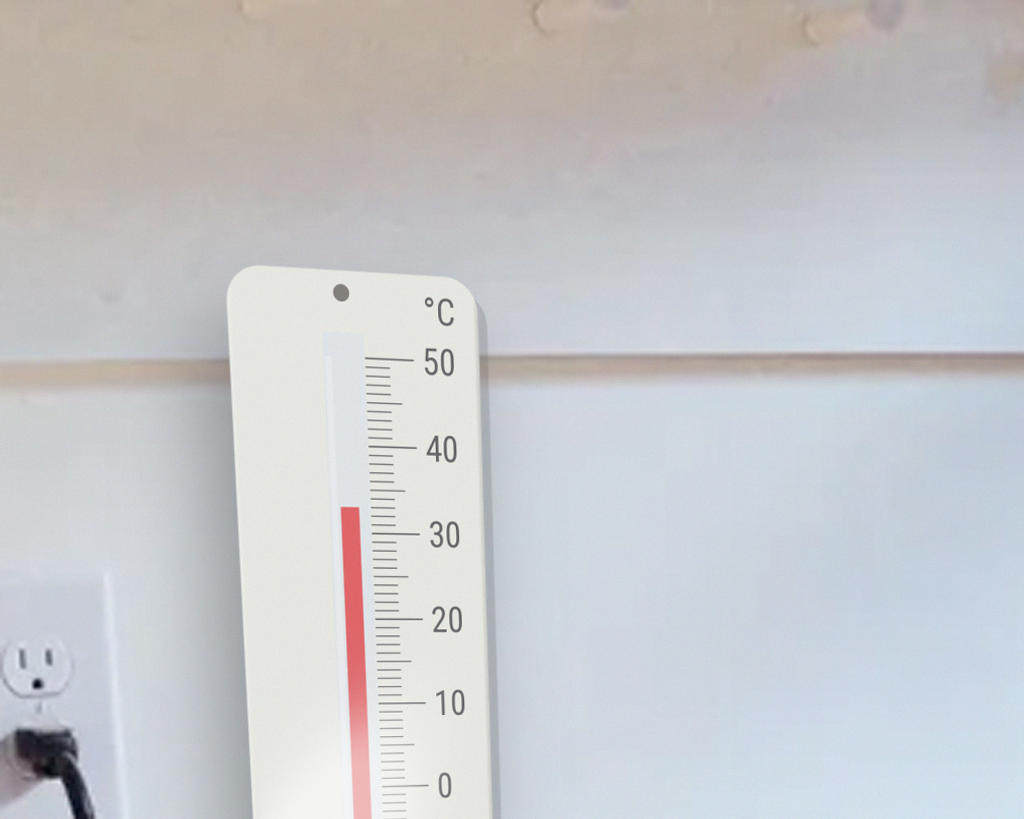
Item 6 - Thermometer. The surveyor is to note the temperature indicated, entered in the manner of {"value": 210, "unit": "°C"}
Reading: {"value": 33, "unit": "°C"}
